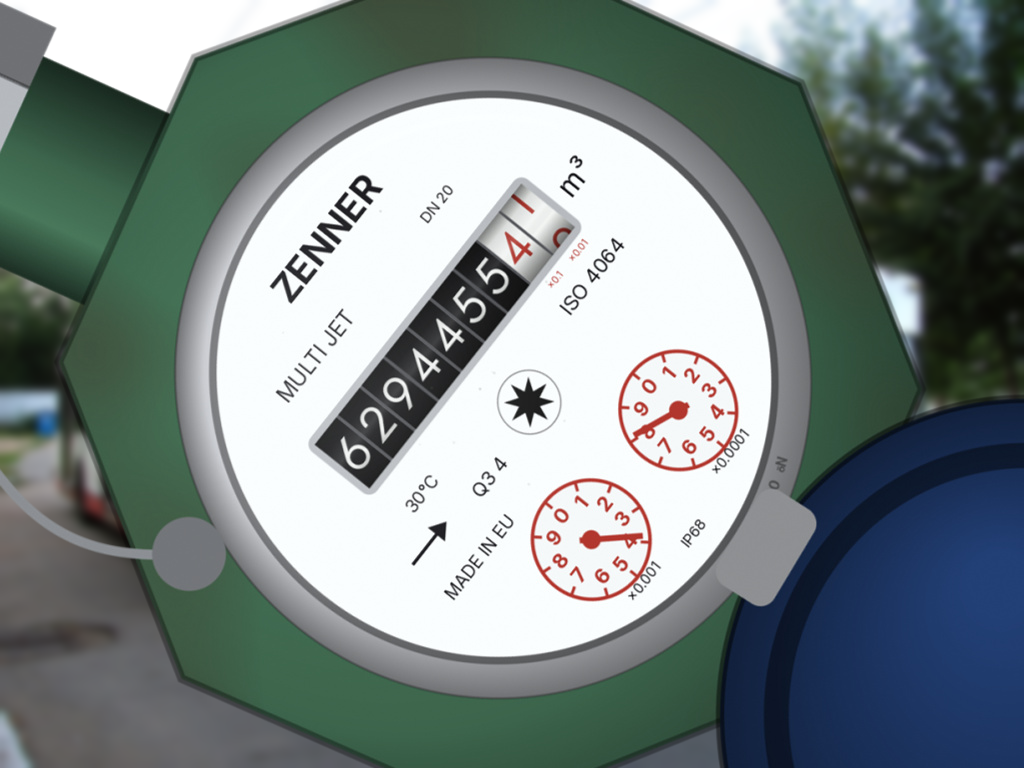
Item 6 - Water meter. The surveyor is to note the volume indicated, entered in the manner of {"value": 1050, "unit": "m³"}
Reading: {"value": 6294455.4138, "unit": "m³"}
